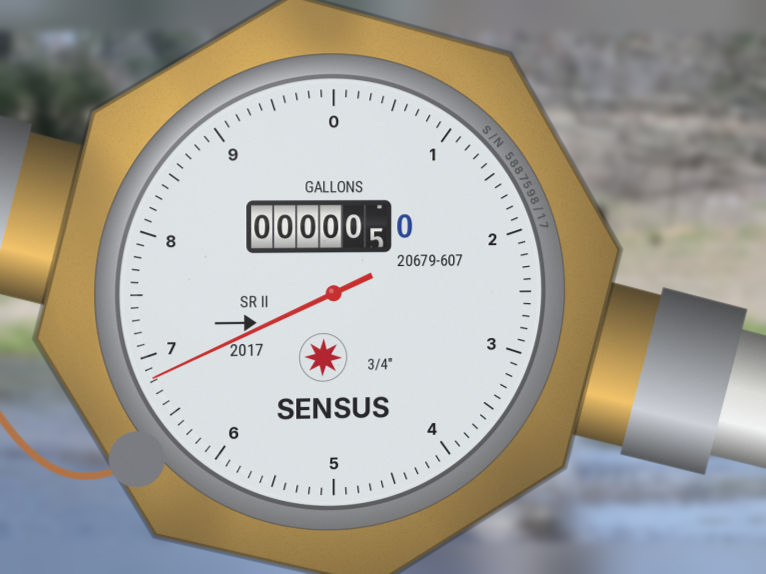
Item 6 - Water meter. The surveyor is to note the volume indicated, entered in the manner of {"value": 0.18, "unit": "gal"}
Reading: {"value": 46.8, "unit": "gal"}
